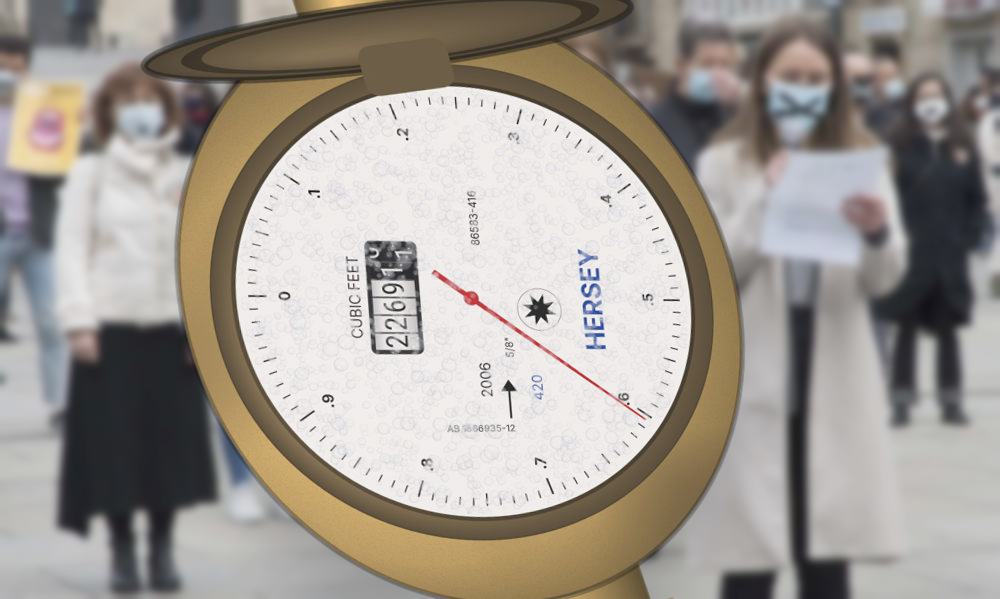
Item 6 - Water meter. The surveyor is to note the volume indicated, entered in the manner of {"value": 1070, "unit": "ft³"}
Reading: {"value": 226910.60, "unit": "ft³"}
